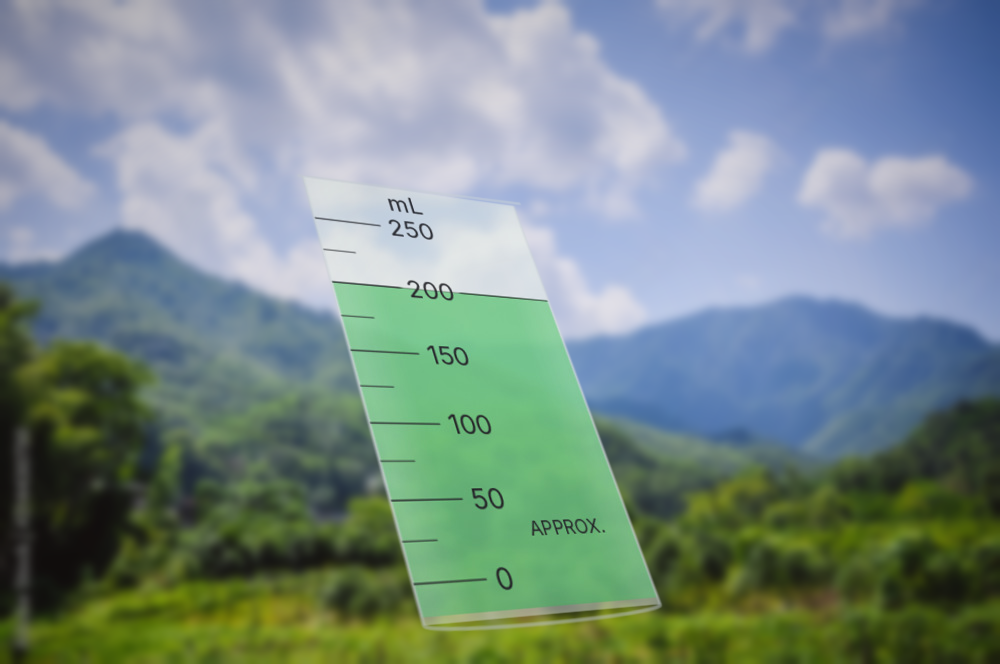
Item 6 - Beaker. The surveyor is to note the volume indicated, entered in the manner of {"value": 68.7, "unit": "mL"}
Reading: {"value": 200, "unit": "mL"}
